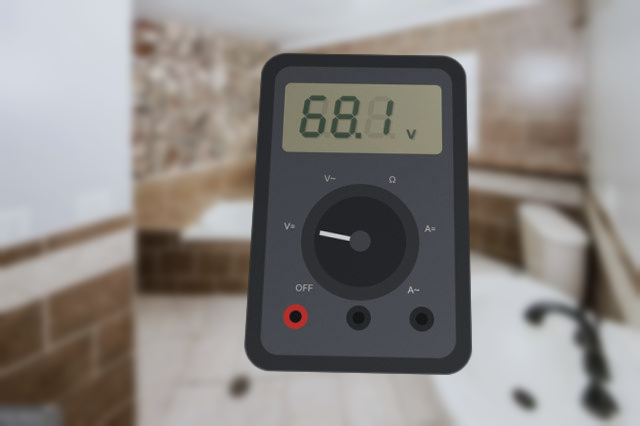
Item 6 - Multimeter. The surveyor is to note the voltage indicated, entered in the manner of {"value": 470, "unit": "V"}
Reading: {"value": 68.1, "unit": "V"}
